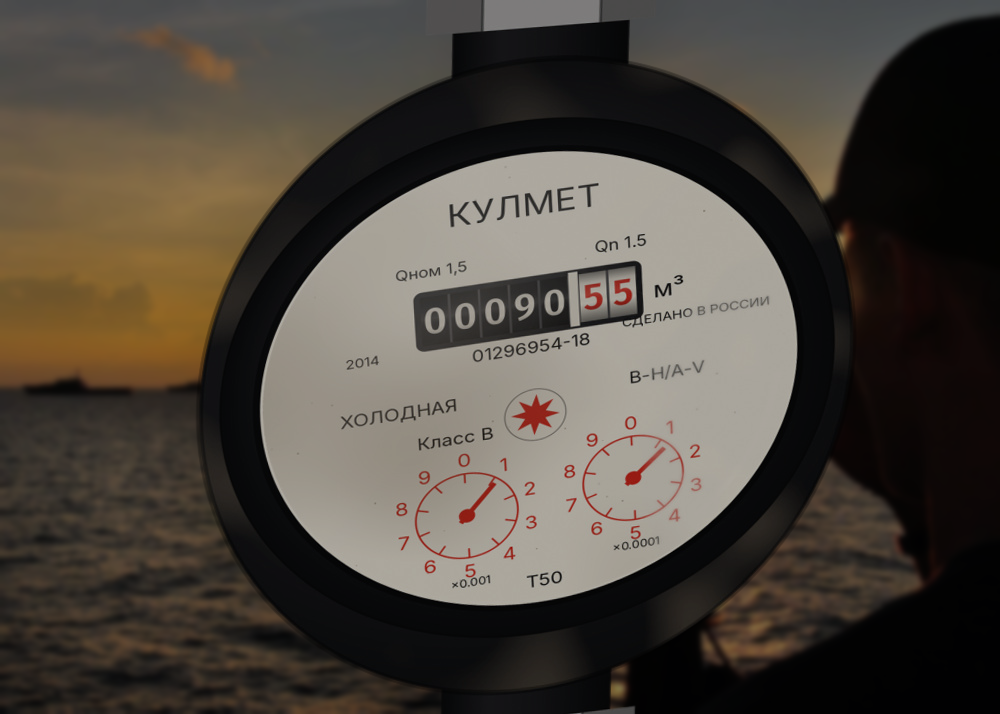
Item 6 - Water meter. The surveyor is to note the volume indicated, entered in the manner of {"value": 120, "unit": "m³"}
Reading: {"value": 90.5511, "unit": "m³"}
